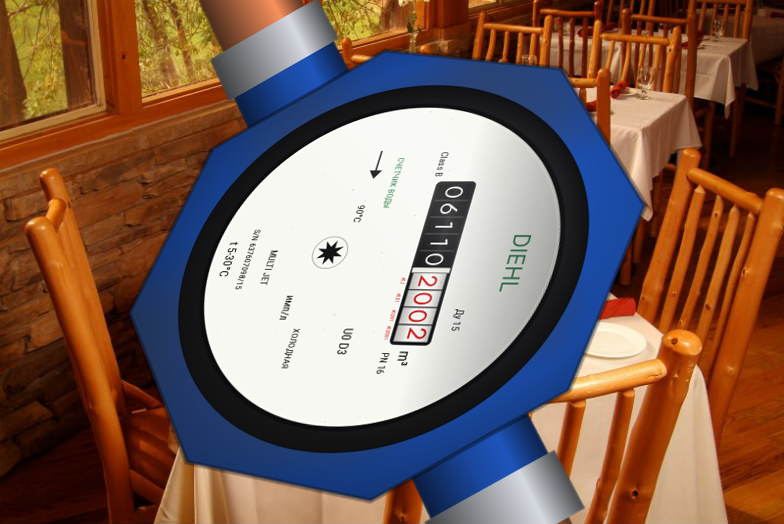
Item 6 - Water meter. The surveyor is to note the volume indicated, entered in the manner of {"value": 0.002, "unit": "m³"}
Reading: {"value": 6110.2002, "unit": "m³"}
